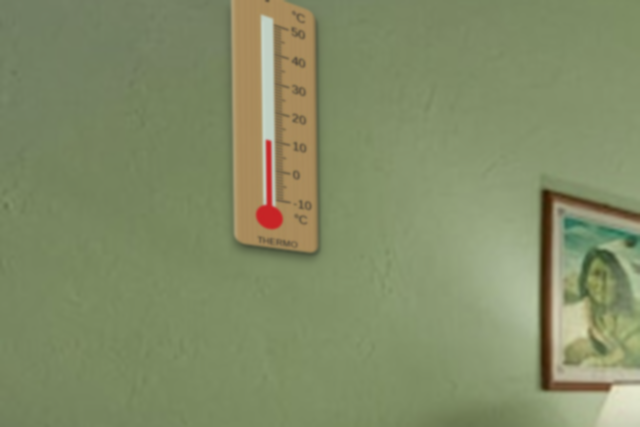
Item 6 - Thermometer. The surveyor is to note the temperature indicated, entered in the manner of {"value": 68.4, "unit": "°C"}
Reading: {"value": 10, "unit": "°C"}
